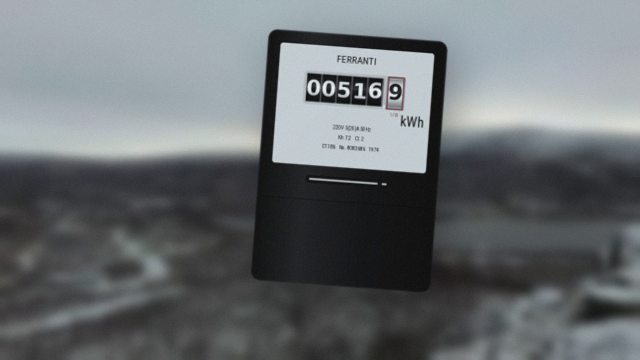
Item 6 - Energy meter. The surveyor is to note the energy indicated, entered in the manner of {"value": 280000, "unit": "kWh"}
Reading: {"value": 516.9, "unit": "kWh"}
